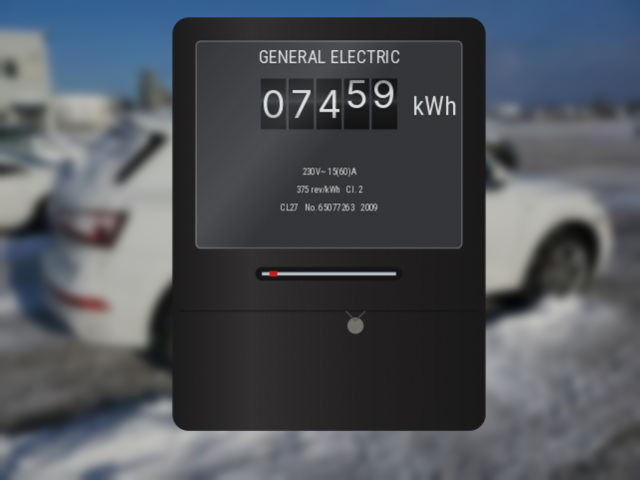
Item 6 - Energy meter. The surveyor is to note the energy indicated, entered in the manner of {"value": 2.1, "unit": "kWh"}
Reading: {"value": 7459, "unit": "kWh"}
